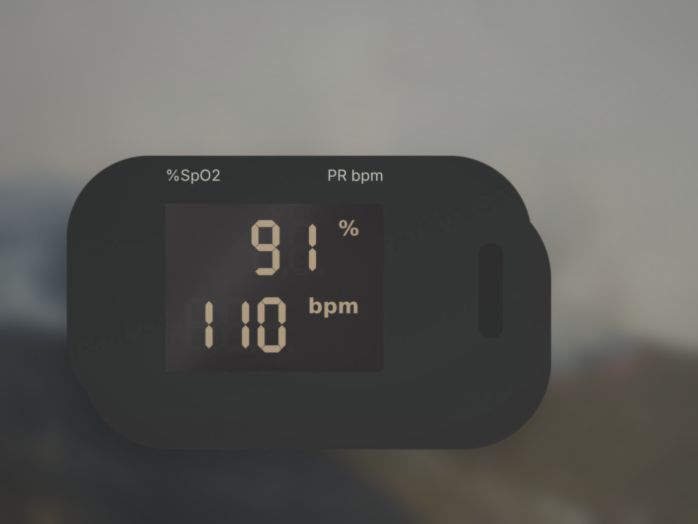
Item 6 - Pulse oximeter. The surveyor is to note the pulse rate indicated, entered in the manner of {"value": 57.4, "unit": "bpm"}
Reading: {"value": 110, "unit": "bpm"}
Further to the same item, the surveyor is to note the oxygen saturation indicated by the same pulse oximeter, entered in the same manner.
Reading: {"value": 91, "unit": "%"}
